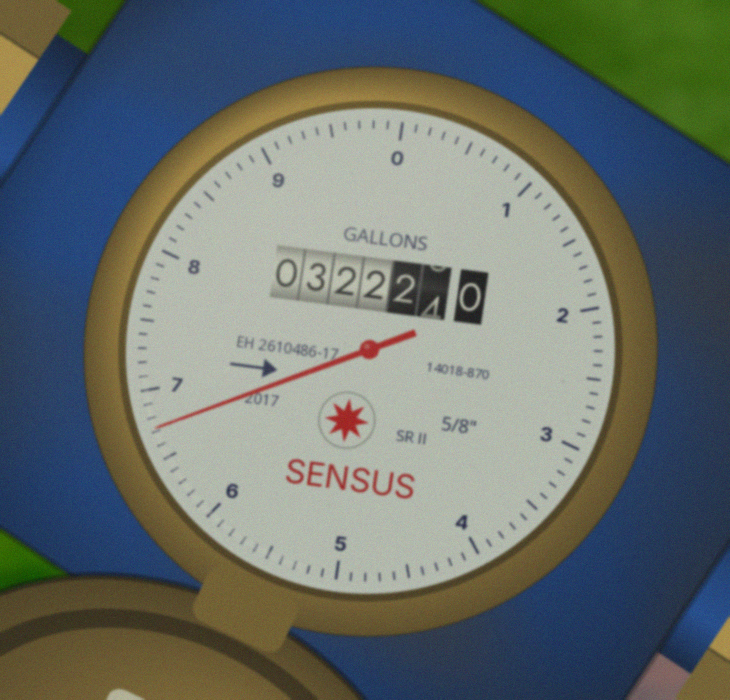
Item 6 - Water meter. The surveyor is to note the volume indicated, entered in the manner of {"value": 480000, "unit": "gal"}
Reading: {"value": 322236.7, "unit": "gal"}
